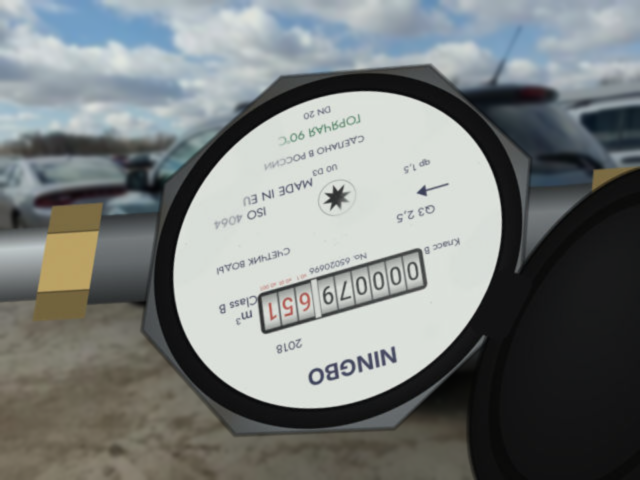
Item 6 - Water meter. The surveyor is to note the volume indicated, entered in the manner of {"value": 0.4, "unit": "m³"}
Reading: {"value": 79.651, "unit": "m³"}
